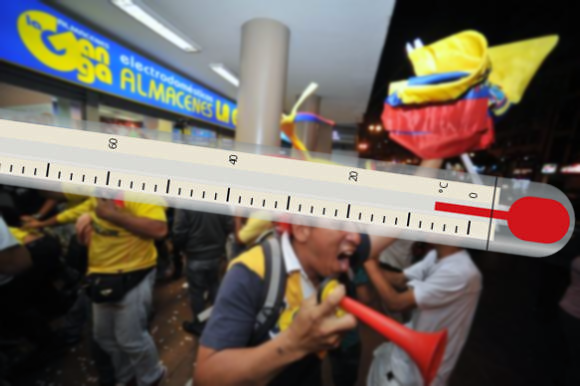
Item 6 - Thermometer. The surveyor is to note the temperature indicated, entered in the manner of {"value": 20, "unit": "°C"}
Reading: {"value": 6, "unit": "°C"}
